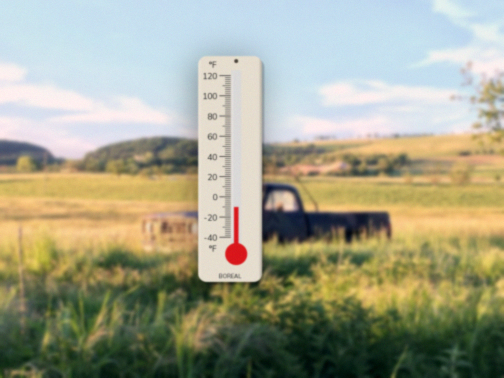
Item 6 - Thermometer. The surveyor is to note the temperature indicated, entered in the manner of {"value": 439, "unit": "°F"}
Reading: {"value": -10, "unit": "°F"}
